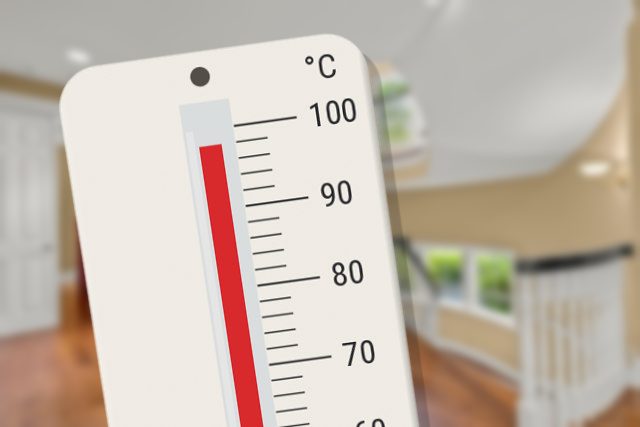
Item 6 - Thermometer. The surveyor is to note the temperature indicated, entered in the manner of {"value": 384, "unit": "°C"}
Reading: {"value": 98, "unit": "°C"}
